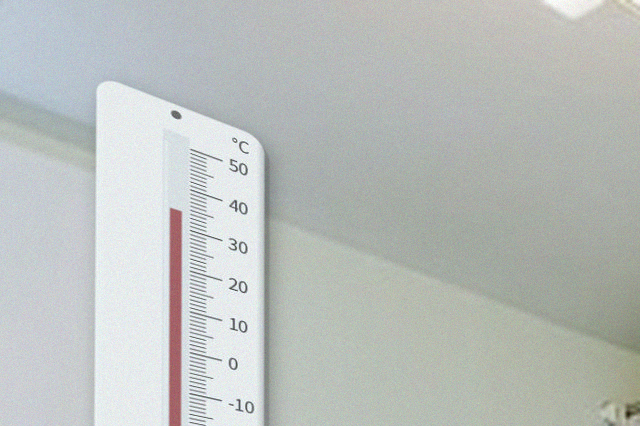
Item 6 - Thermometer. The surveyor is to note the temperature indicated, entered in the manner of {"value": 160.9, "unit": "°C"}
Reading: {"value": 34, "unit": "°C"}
